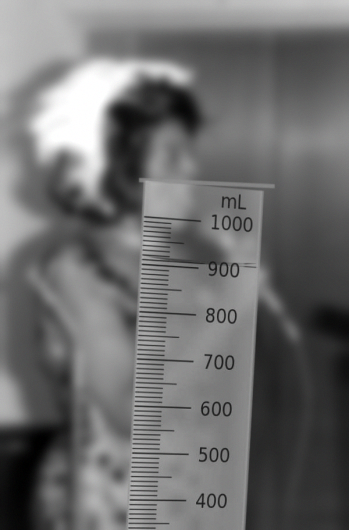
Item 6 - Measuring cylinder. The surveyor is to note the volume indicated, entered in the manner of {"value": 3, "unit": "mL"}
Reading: {"value": 910, "unit": "mL"}
